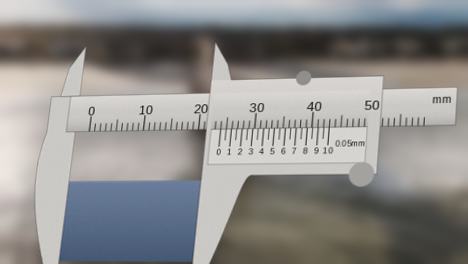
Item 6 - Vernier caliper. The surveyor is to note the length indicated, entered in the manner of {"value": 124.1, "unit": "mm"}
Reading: {"value": 24.0, "unit": "mm"}
